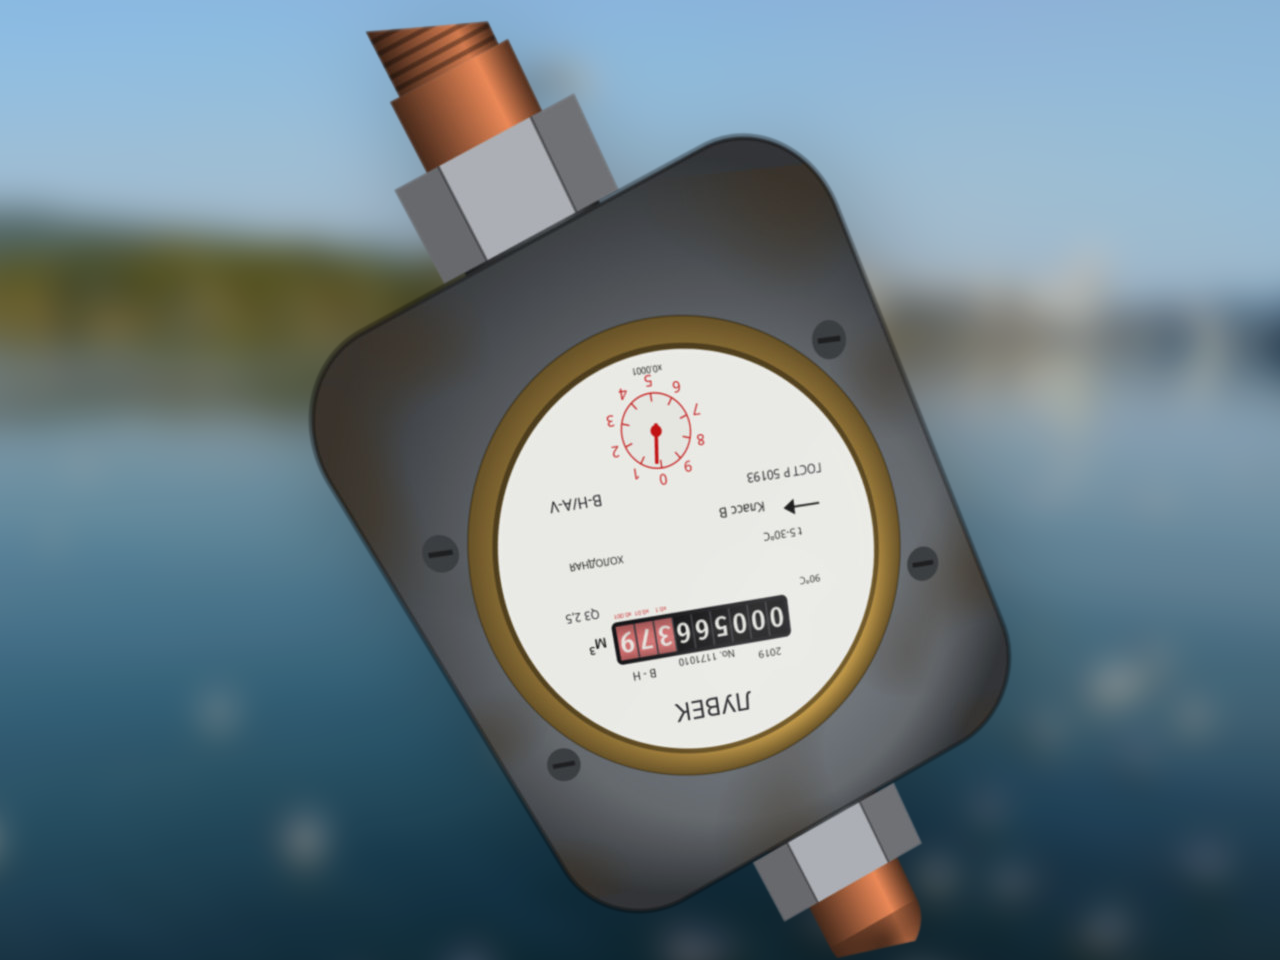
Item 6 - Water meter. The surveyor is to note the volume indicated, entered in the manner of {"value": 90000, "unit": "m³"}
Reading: {"value": 566.3790, "unit": "m³"}
